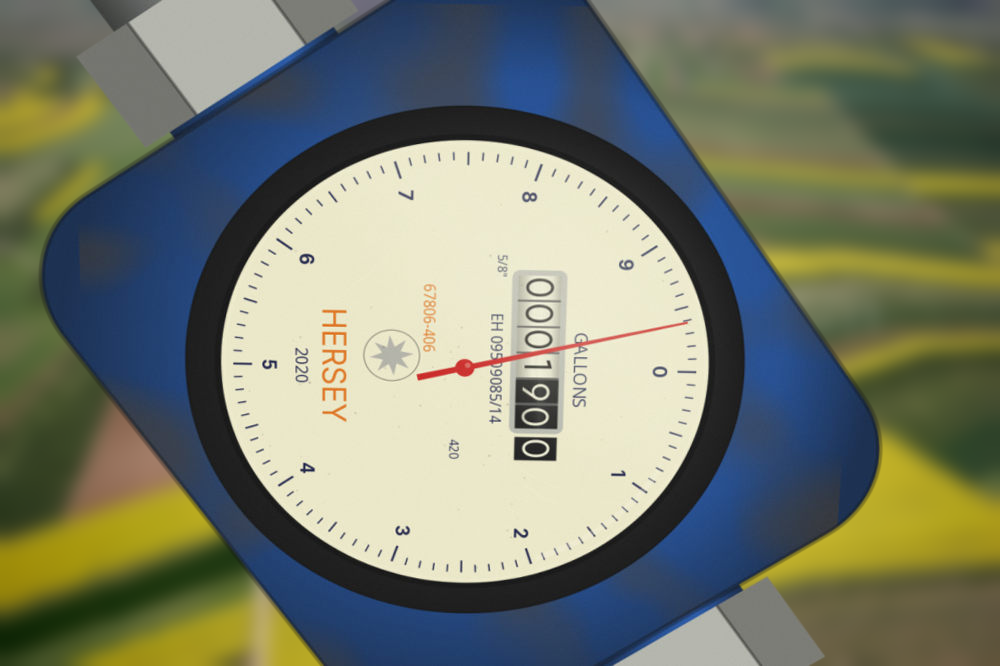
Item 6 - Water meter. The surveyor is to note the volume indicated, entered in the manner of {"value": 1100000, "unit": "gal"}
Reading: {"value": 1899.6, "unit": "gal"}
